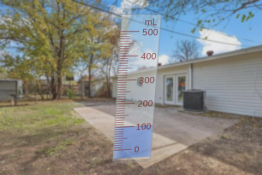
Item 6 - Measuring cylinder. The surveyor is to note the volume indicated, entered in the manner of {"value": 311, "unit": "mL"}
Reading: {"value": 100, "unit": "mL"}
